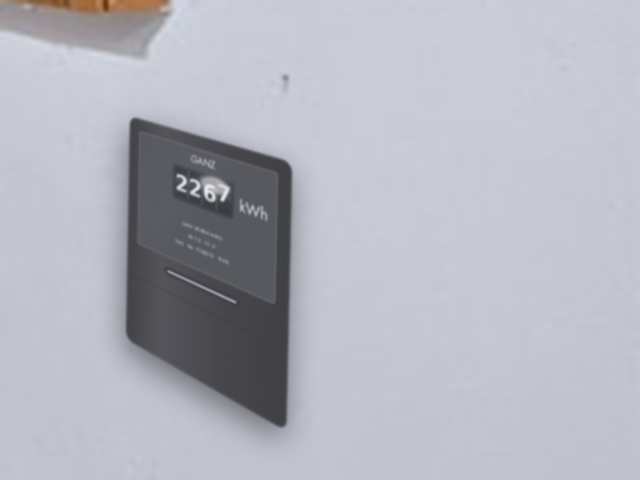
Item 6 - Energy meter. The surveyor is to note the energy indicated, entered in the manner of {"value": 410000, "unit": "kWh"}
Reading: {"value": 2267, "unit": "kWh"}
